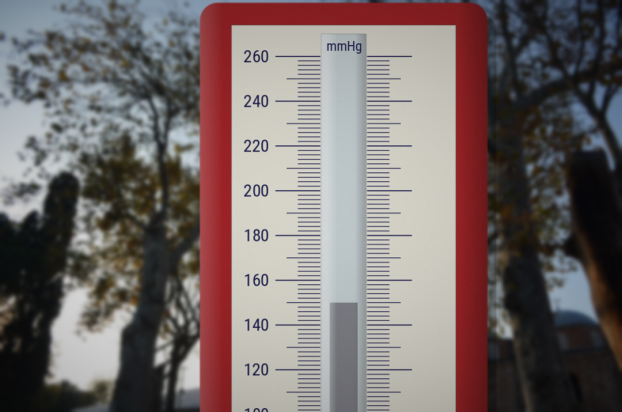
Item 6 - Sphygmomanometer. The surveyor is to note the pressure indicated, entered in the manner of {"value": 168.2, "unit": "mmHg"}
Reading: {"value": 150, "unit": "mmHg"}
